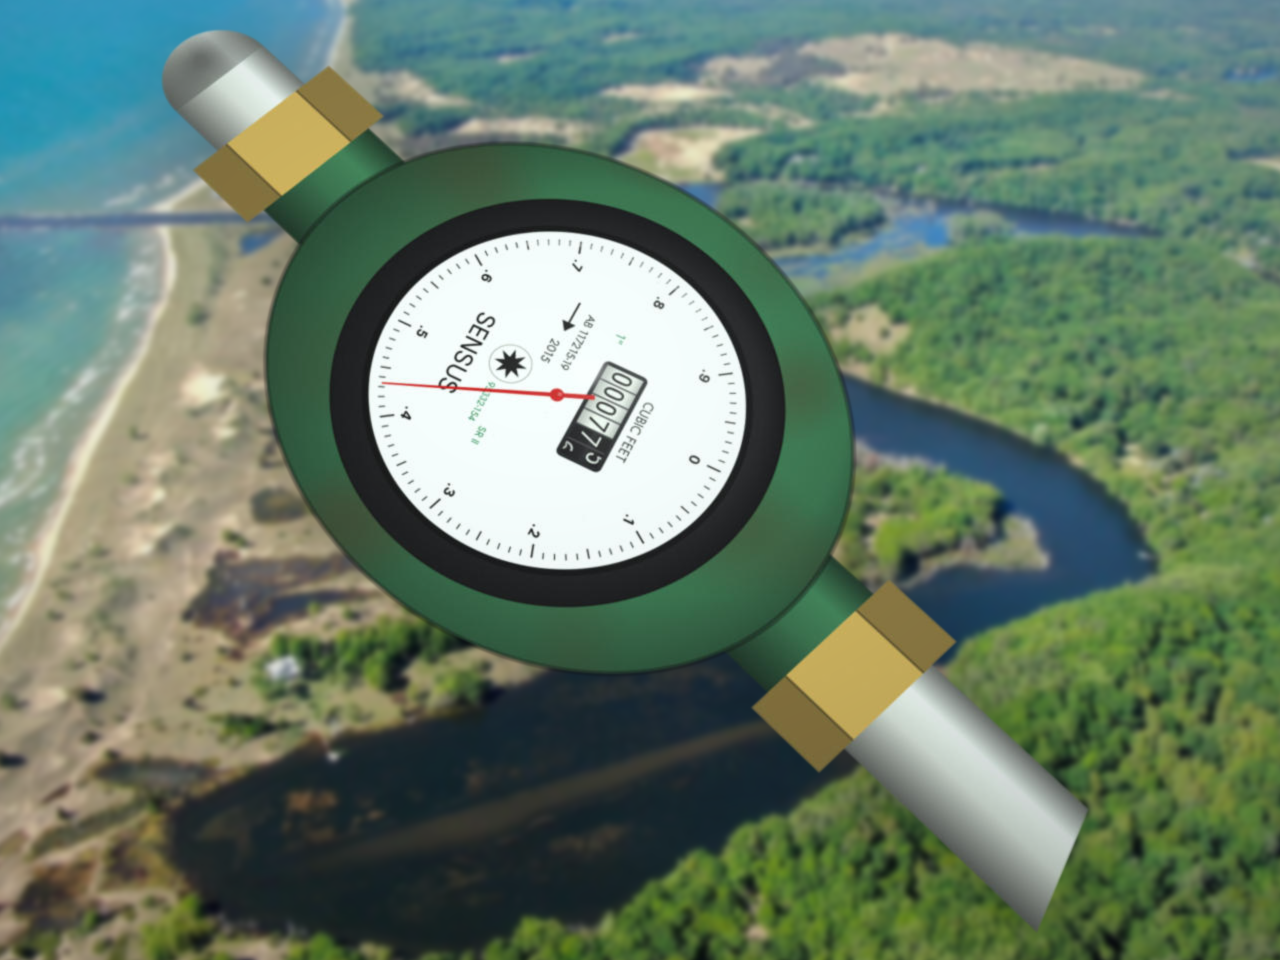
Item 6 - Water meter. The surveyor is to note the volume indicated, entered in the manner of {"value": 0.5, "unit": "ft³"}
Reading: {"value": 775.43, "unit": "ft³"}
